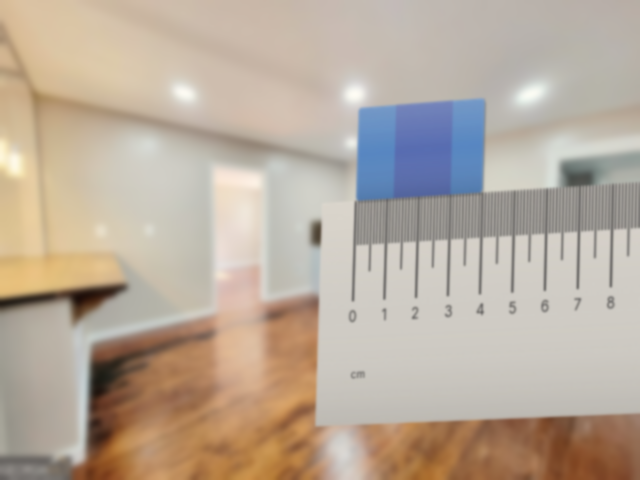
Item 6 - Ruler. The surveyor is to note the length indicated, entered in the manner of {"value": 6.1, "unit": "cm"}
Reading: {"value": 4, "unit": "cm"}
